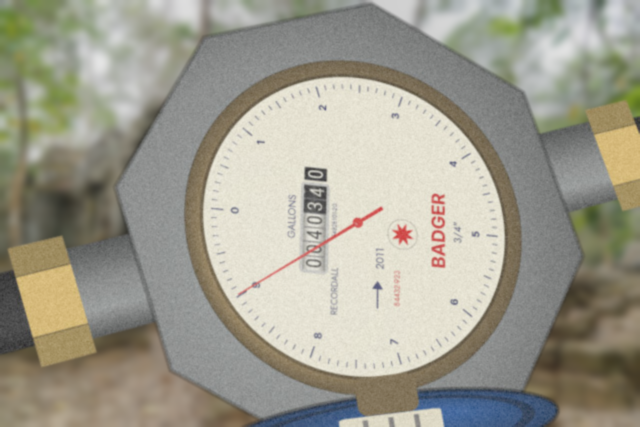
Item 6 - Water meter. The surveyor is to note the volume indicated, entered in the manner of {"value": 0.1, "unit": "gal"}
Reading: {"value": 40339.0, "unit": "gal"}
